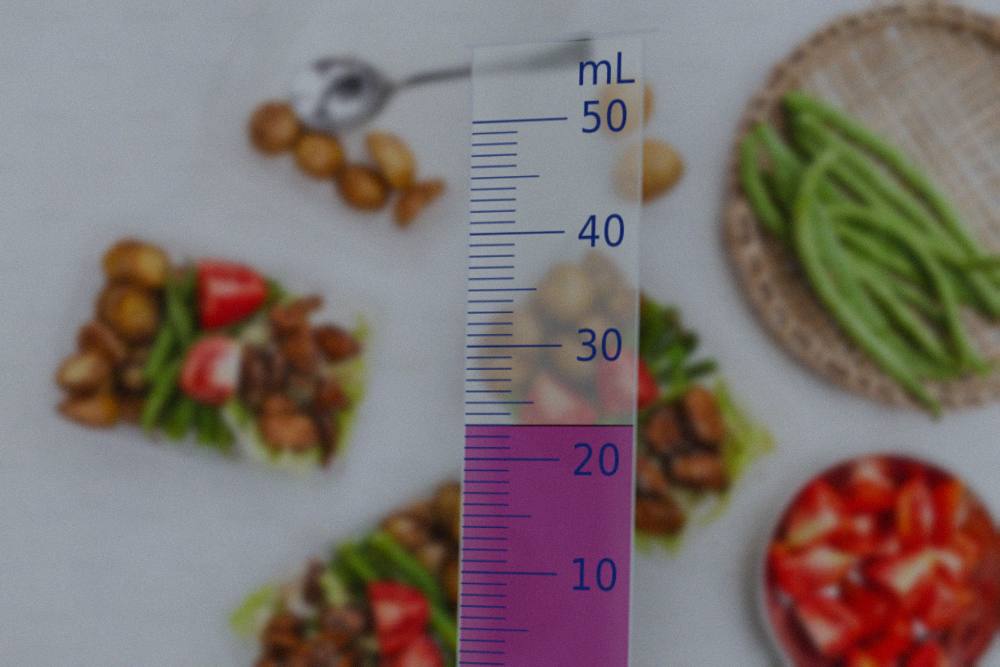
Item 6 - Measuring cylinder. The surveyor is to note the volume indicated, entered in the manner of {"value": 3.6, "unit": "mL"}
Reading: {"value": 23, "unit": "mL"}
